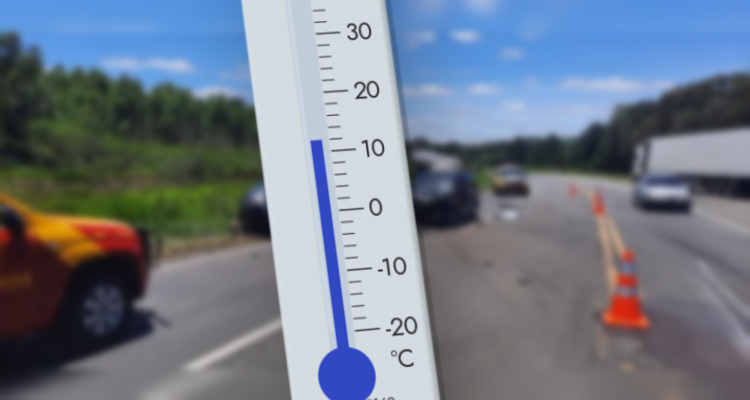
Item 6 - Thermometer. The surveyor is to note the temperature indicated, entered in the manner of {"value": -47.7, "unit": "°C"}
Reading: {"value": 12, "unit": "°C"}
